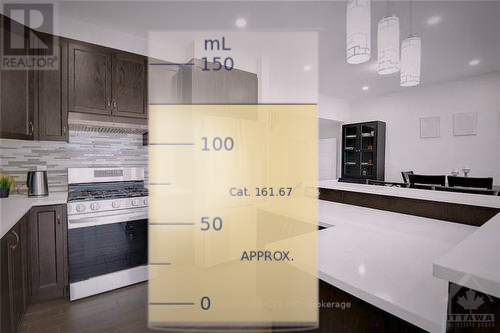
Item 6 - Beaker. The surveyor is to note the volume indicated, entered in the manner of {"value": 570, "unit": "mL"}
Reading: {"value": 125, "unit": "mL"}
